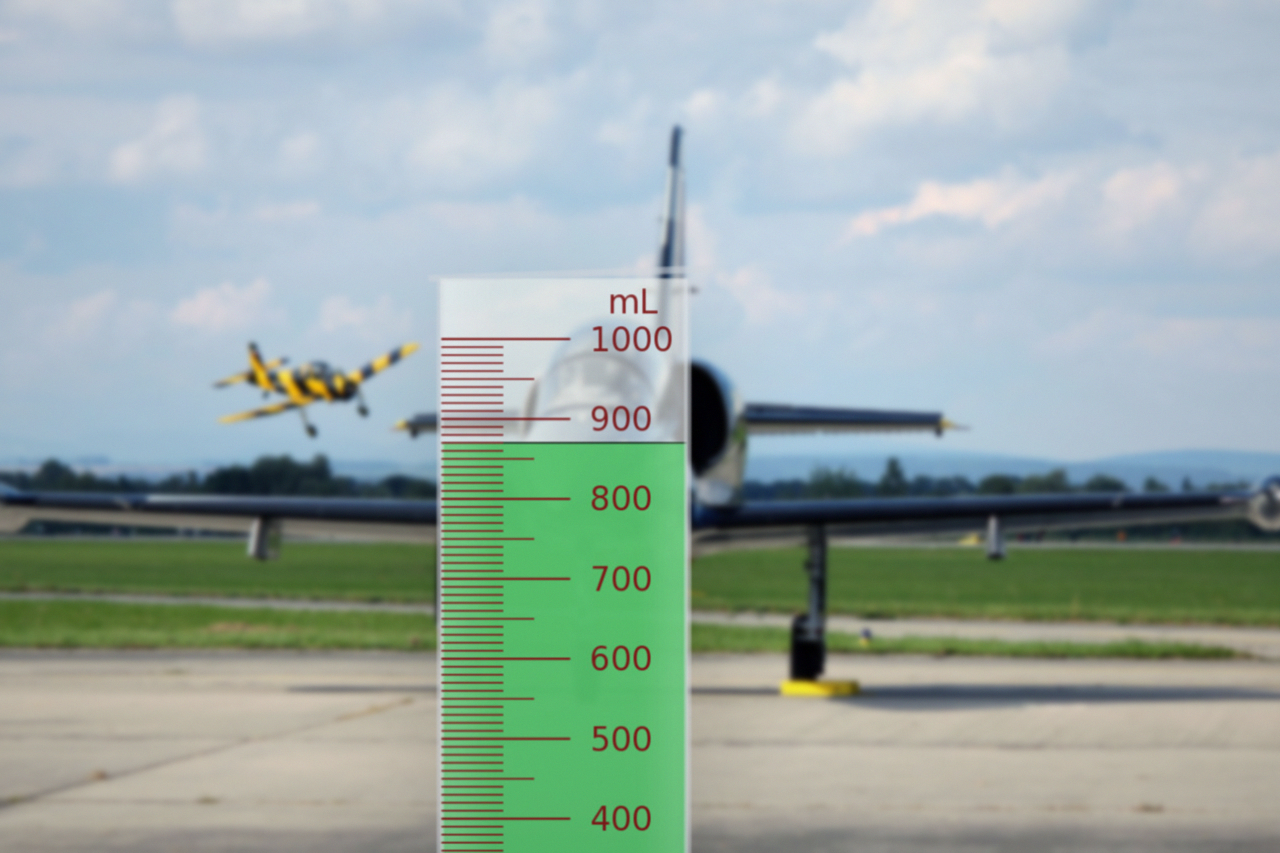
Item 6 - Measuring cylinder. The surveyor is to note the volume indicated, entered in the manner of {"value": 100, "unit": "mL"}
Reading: {"value": 870, "unit": "mL"}
